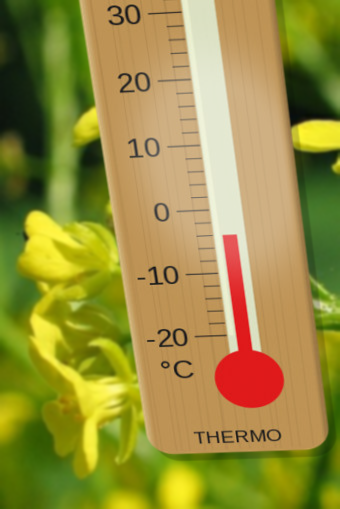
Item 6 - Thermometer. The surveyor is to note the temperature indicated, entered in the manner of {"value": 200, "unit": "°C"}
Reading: {"value": -4, "unit": "°C"}
